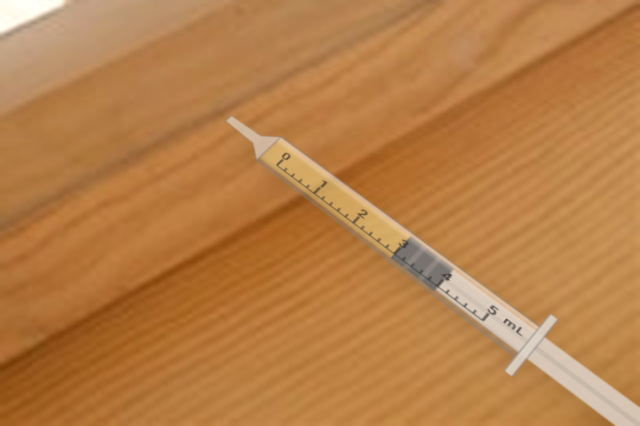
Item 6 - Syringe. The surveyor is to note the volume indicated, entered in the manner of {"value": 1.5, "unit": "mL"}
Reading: {"value": 3, "unit": "mL"}
